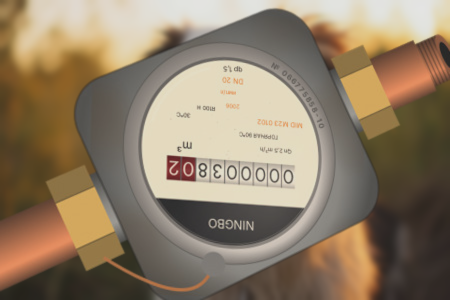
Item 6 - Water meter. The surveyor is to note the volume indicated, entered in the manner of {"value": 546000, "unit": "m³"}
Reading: {"value": 38.02, "unit": "m³"}
